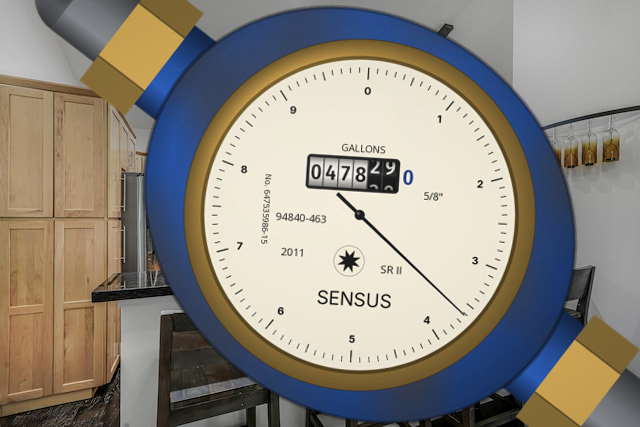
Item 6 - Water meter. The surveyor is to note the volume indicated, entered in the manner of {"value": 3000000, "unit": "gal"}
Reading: {"value": 478293.6, "unit": "gal"}
